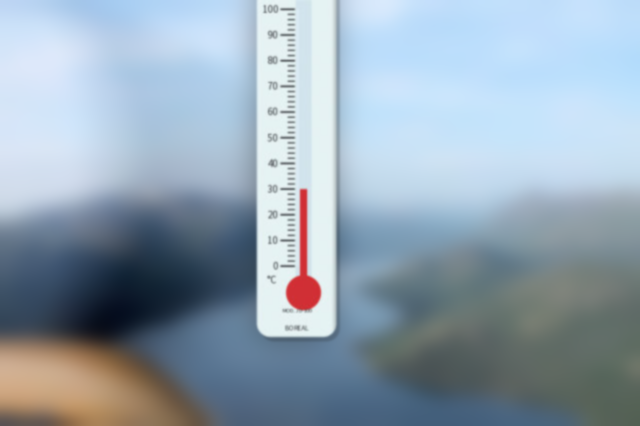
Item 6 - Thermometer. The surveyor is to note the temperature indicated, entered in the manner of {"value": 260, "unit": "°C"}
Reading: {"value": 30, "unit": "°C"}
